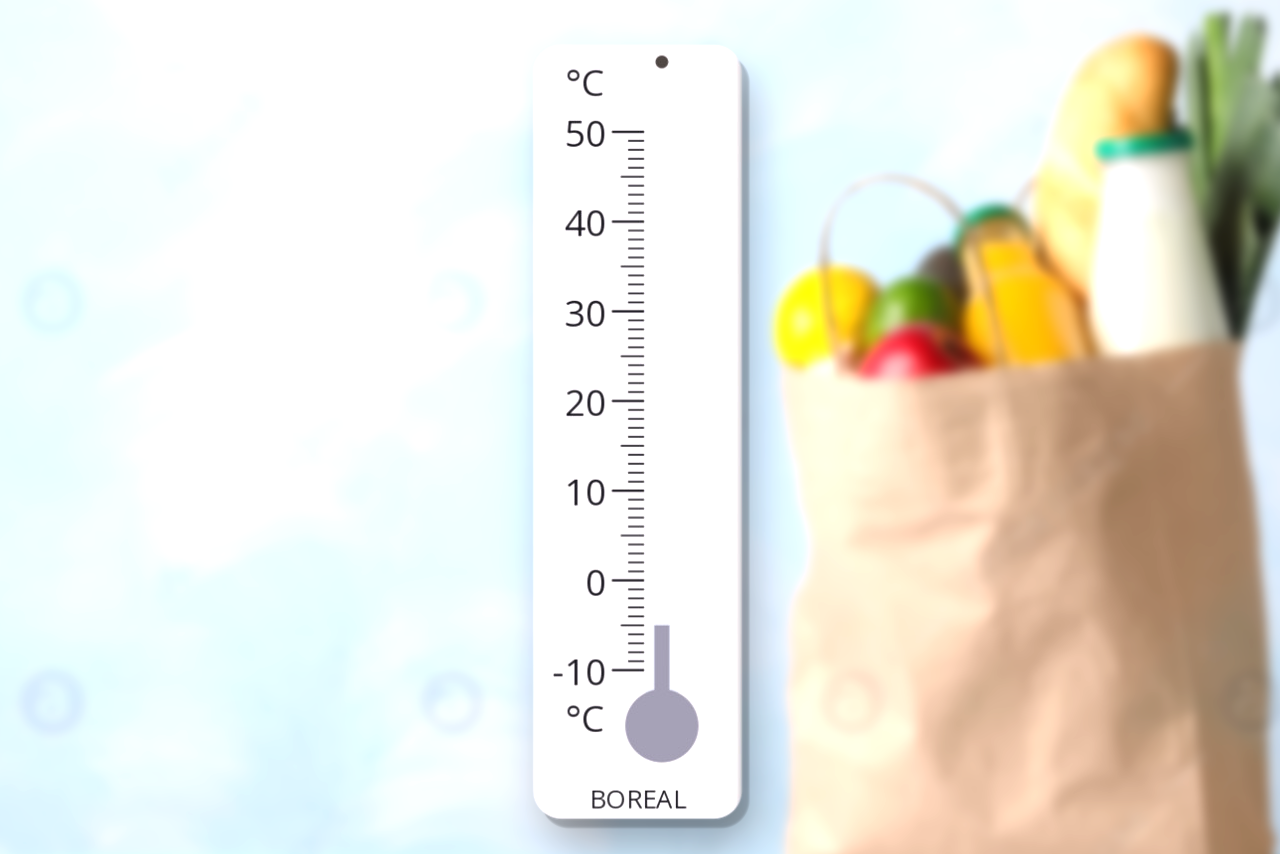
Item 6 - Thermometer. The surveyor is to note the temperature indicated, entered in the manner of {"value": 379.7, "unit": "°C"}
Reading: {"value": -5, "unit": "°C"}
